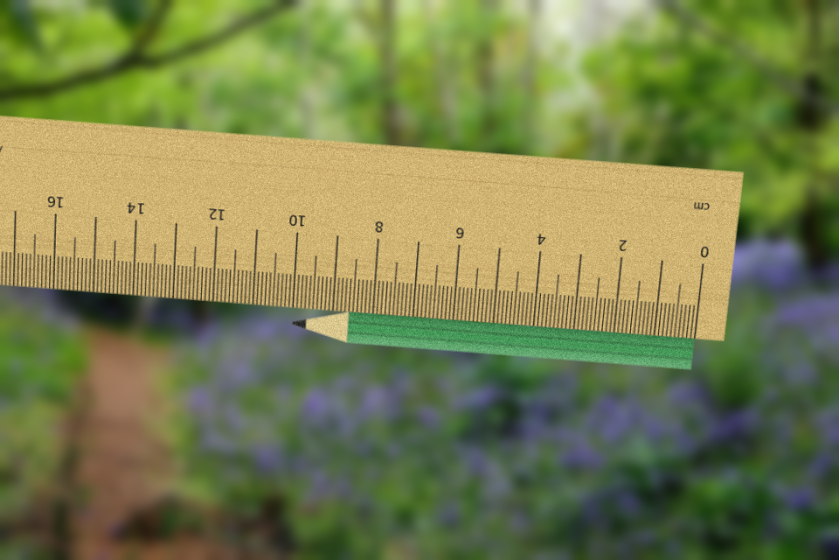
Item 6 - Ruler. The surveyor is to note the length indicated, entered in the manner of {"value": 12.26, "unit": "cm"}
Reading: {"value": 10, "unit": "cm"}
